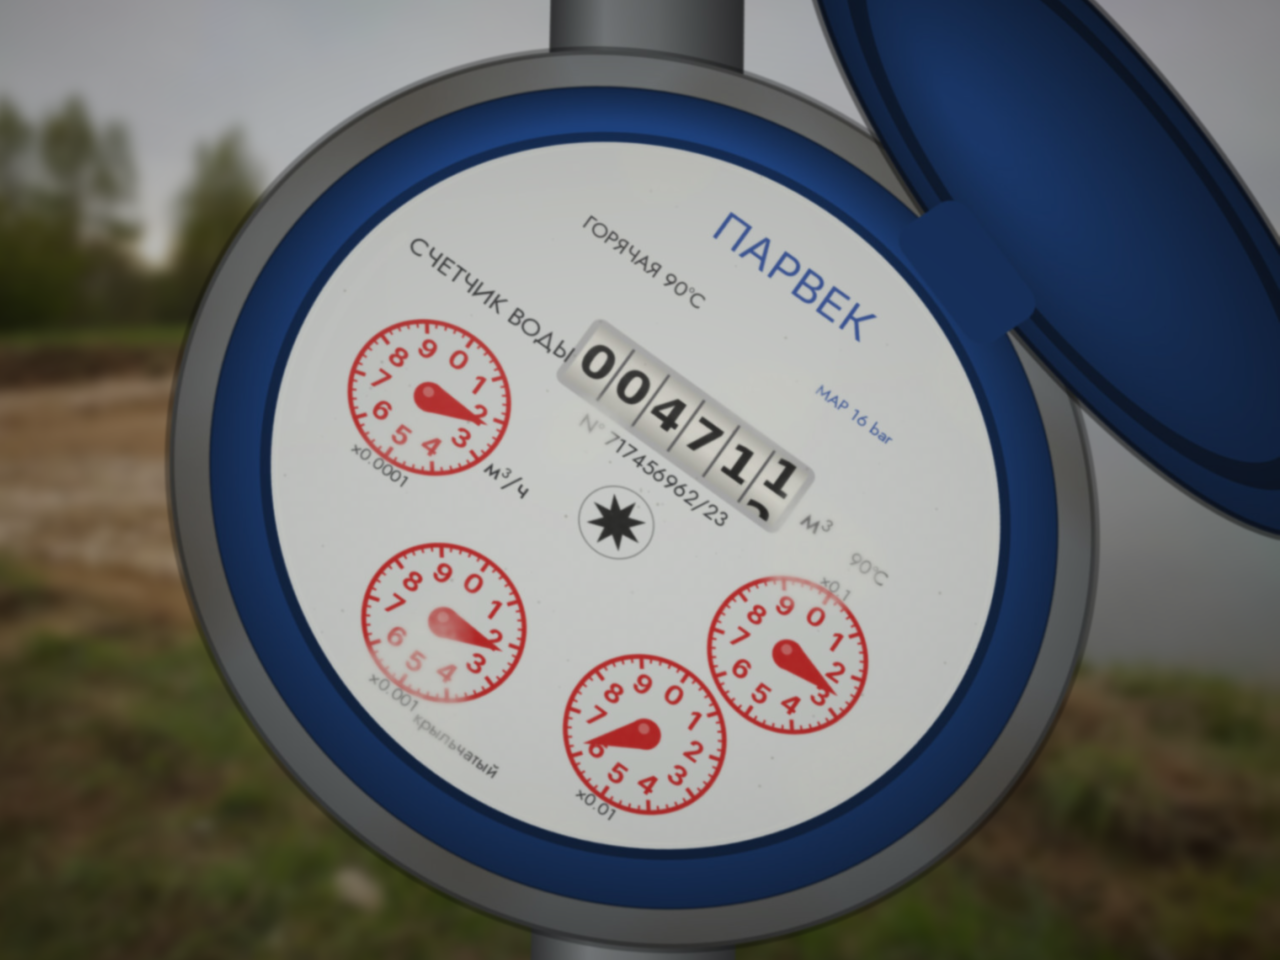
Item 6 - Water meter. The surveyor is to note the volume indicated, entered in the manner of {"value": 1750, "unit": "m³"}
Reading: {"value": 4711.2622, "unit": "m³"}
